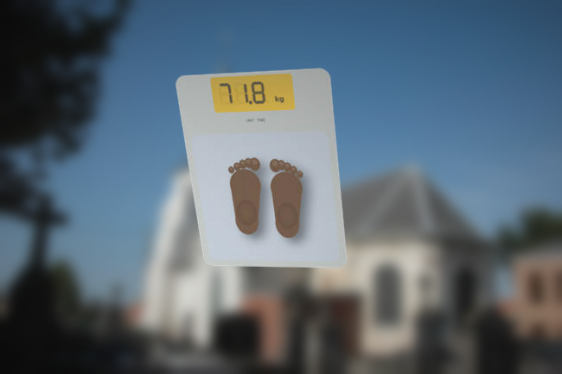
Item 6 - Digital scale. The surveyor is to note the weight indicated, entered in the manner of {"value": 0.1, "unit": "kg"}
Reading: {"value": 71.8, "unit": "kg"}
